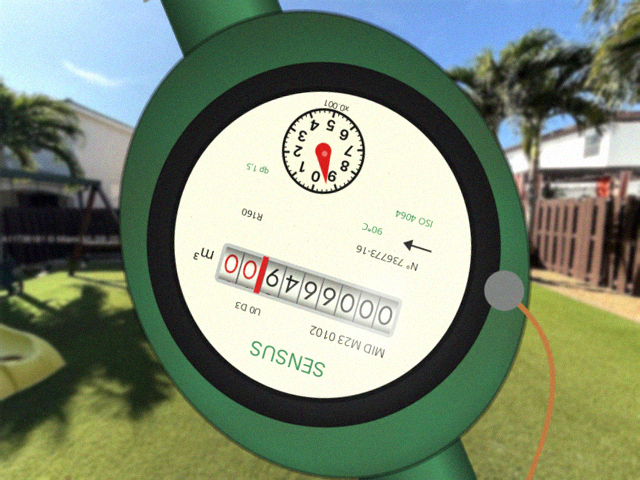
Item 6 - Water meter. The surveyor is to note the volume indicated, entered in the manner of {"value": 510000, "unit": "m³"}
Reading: {"value": 6648.999, "unit": "m³"}
